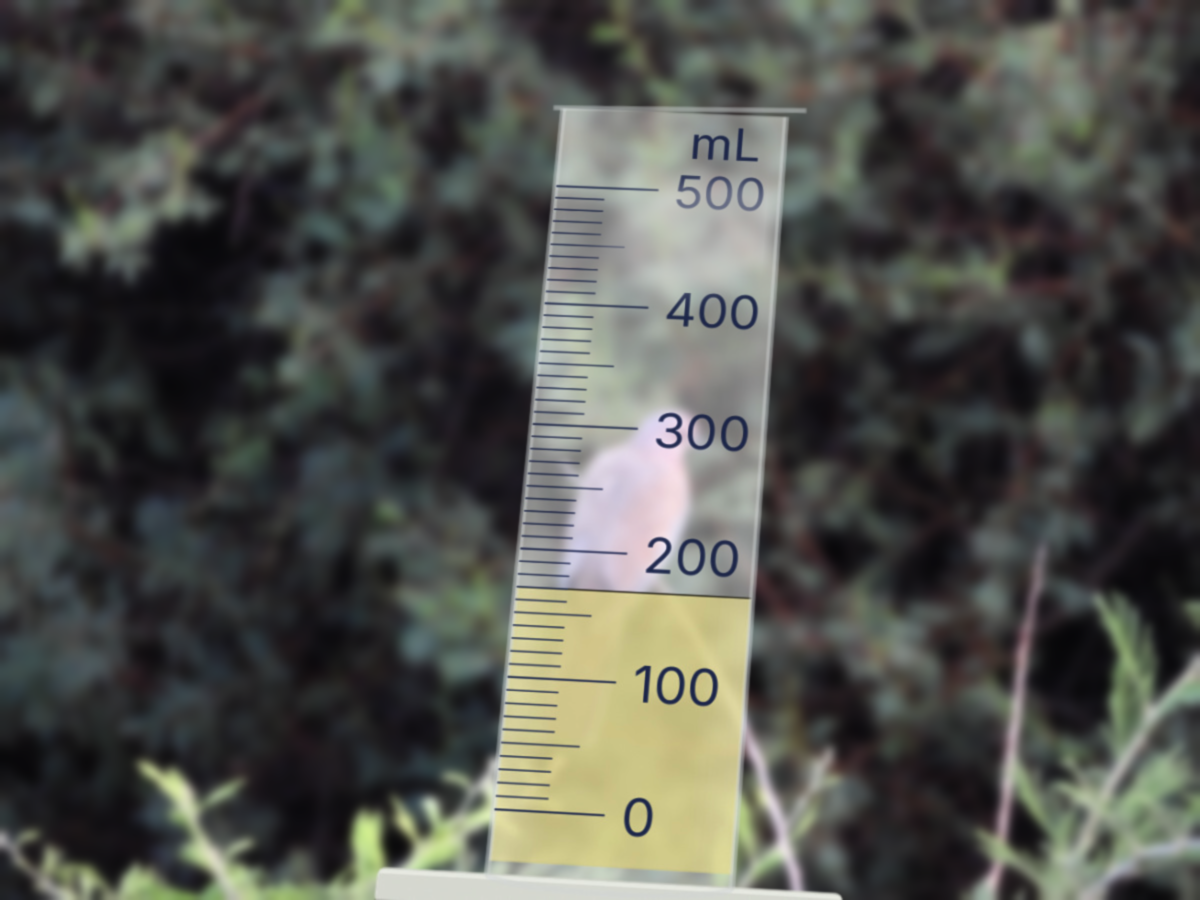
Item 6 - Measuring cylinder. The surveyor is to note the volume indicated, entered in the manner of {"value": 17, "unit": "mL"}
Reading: {"value": 170, "unit": "mL"}
